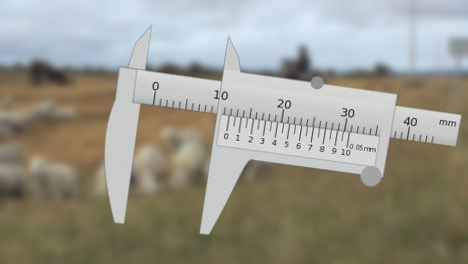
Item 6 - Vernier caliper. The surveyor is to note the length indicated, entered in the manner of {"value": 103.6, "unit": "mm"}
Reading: {"value": 11.8, "unit": "mm"}
